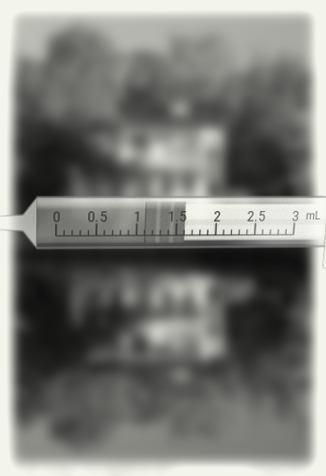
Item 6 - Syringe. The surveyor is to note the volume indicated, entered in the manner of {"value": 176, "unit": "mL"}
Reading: {"value": 1.1, "unit": "mL"}
